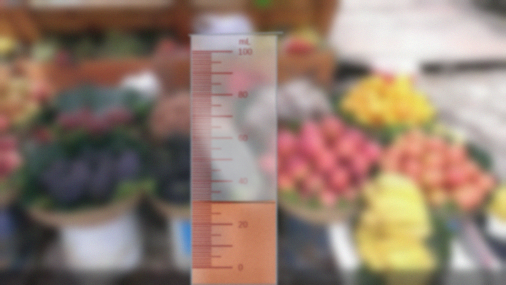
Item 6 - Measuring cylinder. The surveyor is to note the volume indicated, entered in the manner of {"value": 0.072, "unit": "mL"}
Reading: {"value": 30, "unit": "mL"}
